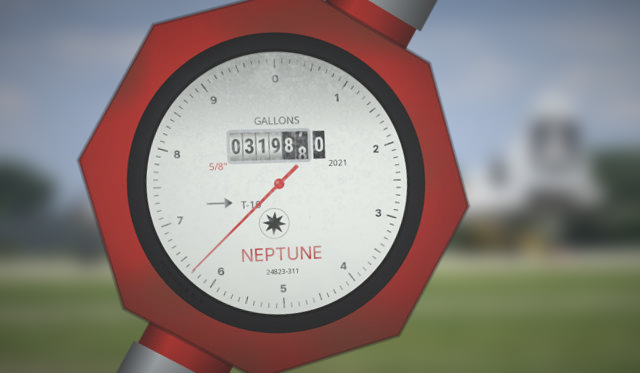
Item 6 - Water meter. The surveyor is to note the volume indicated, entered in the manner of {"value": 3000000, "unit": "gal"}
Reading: {"value": 319876.3, "unit": "gal"}
